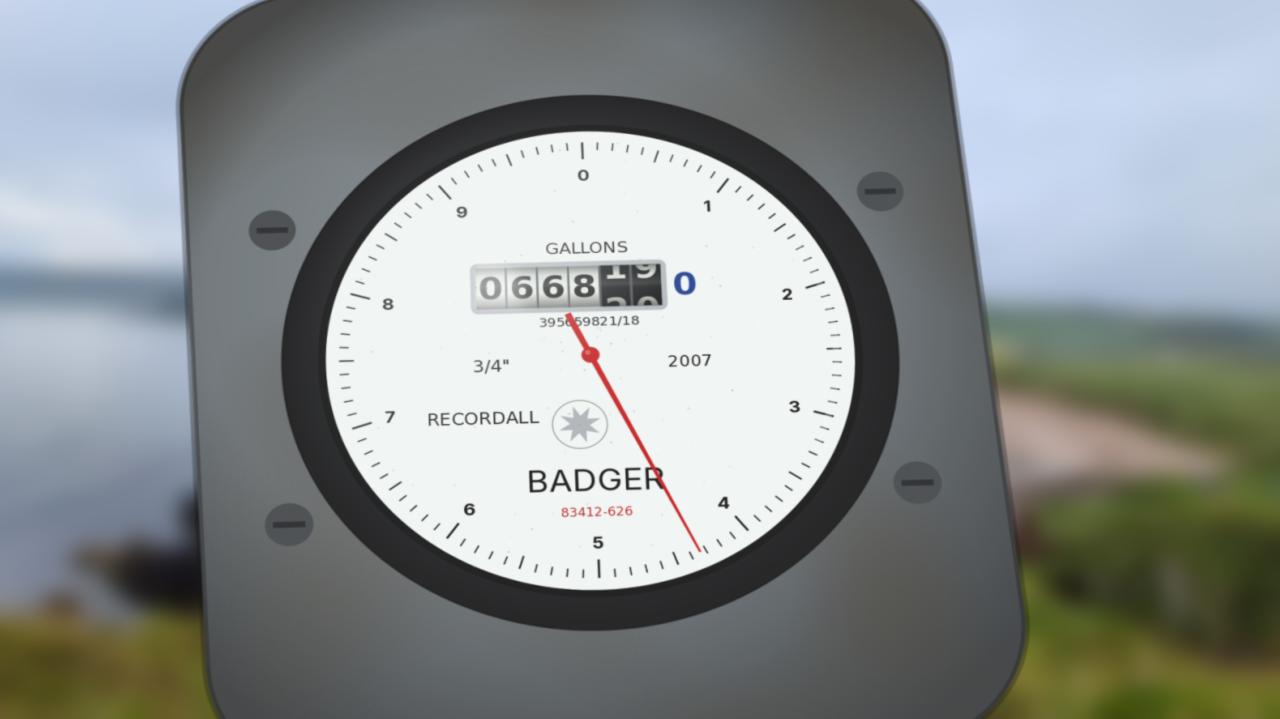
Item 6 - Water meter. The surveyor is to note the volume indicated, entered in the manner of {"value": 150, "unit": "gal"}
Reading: {"value": 668194.3, "unit": "gal"}
